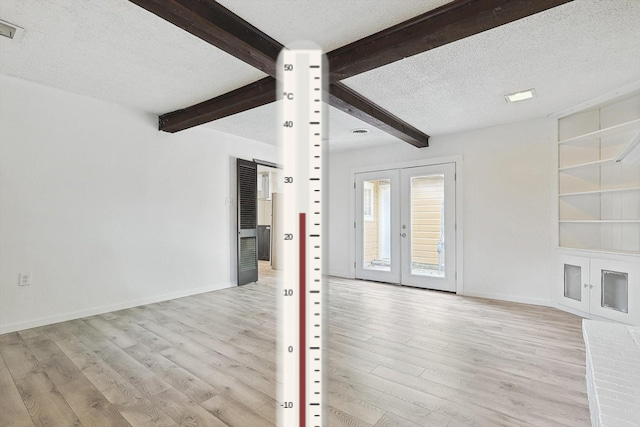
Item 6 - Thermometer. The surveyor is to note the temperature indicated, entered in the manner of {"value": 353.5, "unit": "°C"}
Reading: {"value": 24, "unit": "°C"}
